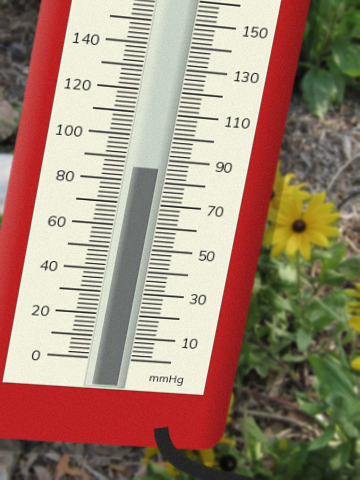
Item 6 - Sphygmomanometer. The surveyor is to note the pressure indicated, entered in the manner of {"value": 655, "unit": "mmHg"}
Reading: {"value": 86, "unit": "mmHg"}
